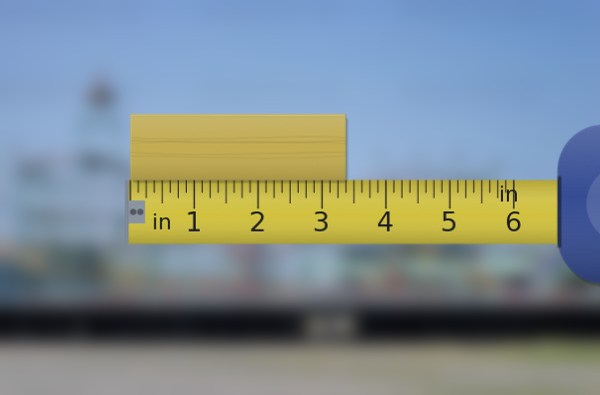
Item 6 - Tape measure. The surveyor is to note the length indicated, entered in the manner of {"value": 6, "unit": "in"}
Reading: {"value": 3.375, "unit": "in"}
